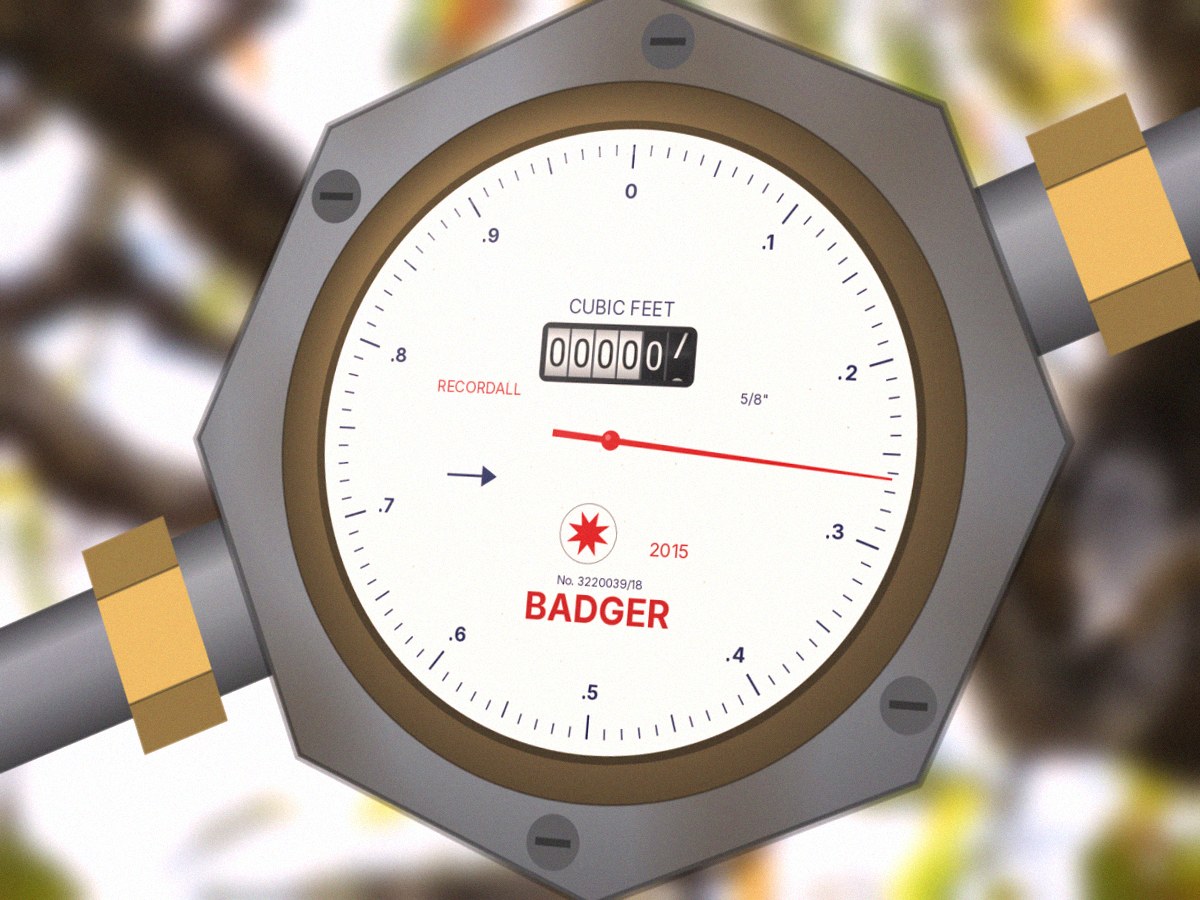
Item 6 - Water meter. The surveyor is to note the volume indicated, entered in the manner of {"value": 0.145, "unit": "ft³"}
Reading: {"value": 7.26, "unit": "ft³"}
